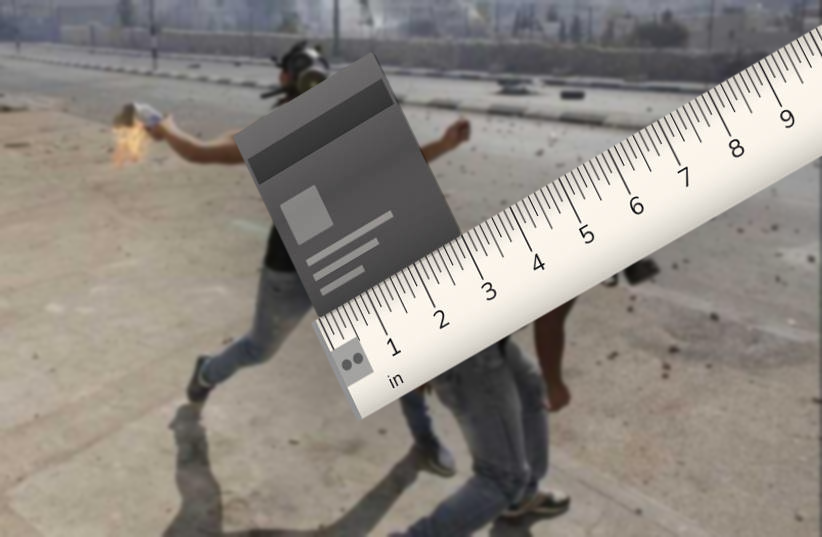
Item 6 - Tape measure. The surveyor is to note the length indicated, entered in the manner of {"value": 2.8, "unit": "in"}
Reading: {"value": 3, "unit": "in"}
